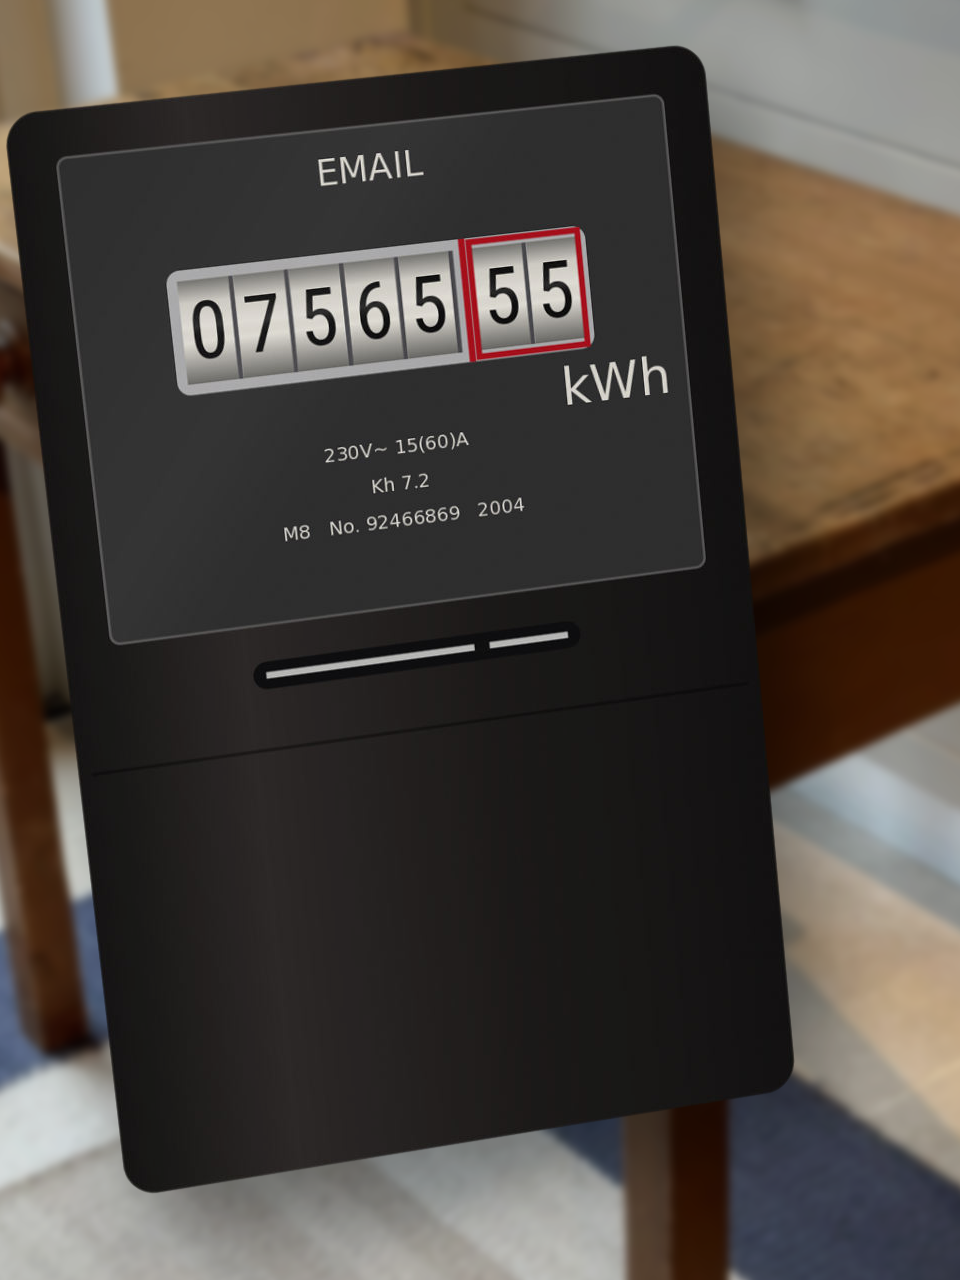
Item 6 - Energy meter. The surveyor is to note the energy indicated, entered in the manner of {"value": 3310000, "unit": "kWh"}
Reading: {"value": 7565.55, "unit": "kWh"}
